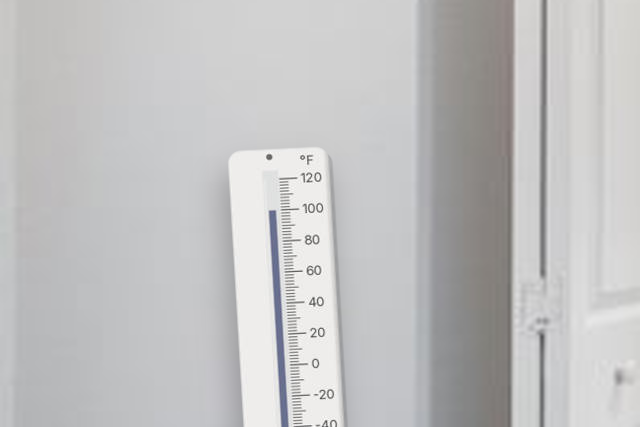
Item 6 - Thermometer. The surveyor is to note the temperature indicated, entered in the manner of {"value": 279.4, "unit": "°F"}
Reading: {"value": 100, "unit": "°F"}
